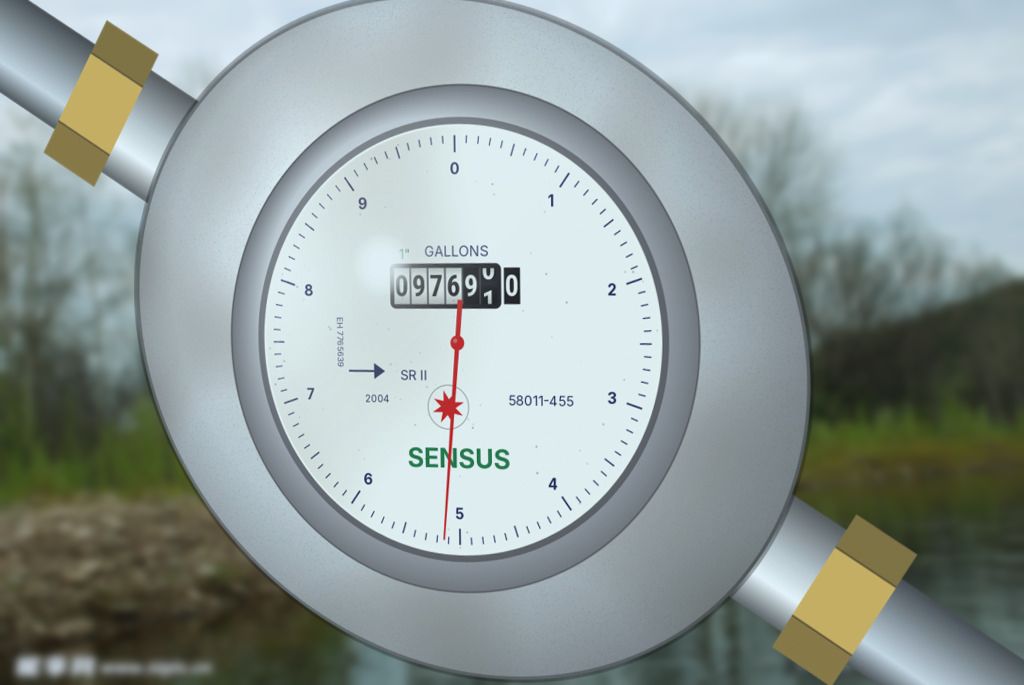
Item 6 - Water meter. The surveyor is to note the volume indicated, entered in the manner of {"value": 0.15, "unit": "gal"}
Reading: {"value": 976905.1, "unit": "gal"}
